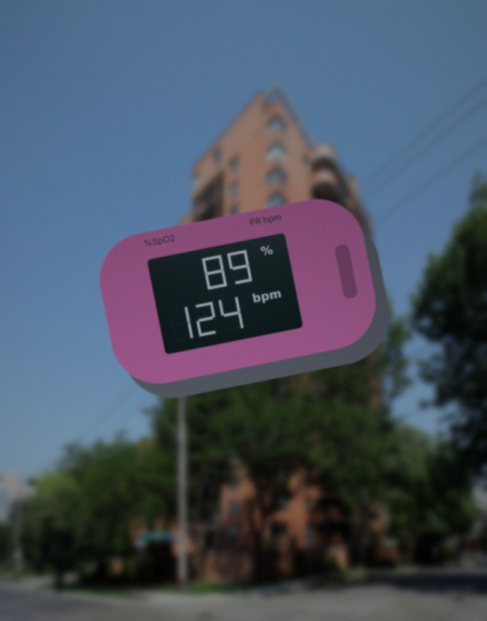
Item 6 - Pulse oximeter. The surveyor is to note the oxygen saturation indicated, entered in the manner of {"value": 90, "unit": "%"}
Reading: {"value": 89, "unit": "%"}
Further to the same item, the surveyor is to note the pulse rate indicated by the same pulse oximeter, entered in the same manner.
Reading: {"value": 124, "unit": "bpm"}
